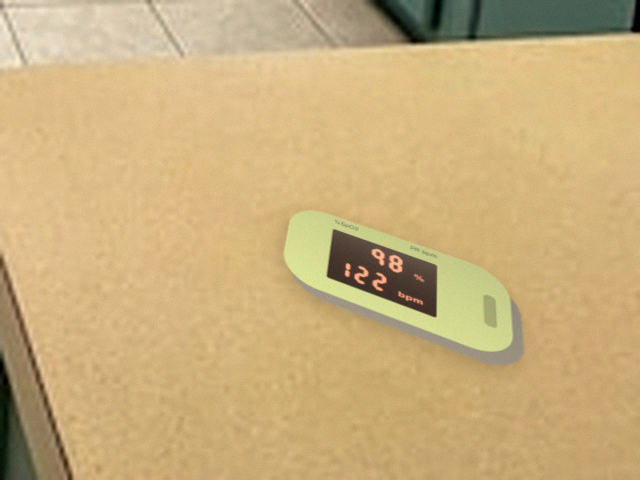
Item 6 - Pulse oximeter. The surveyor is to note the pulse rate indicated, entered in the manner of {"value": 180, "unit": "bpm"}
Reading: {"value": 122, "unit": "bpm"}
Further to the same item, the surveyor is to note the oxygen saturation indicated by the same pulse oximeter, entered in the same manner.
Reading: {"value": 98, "unit": "%"}
